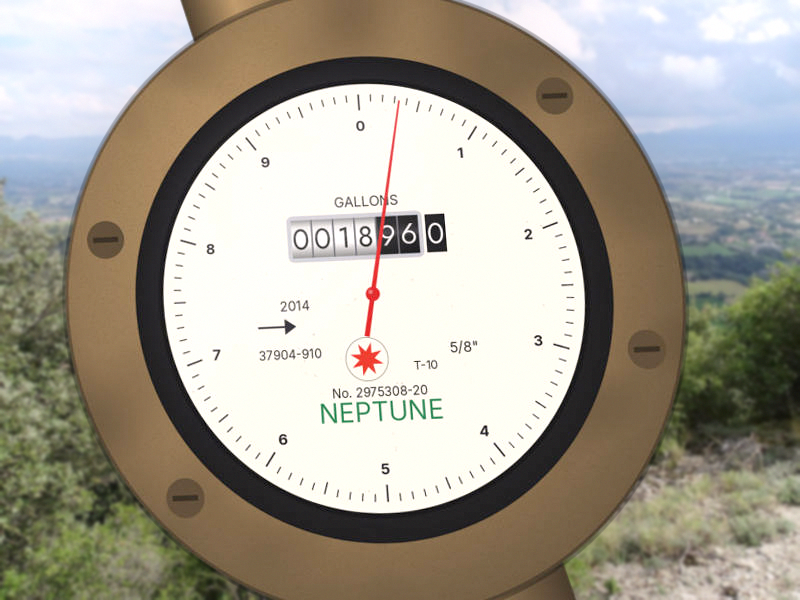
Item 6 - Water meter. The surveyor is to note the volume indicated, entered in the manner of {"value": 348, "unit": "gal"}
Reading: {"value": 18960.3, "unit": "gal"}
